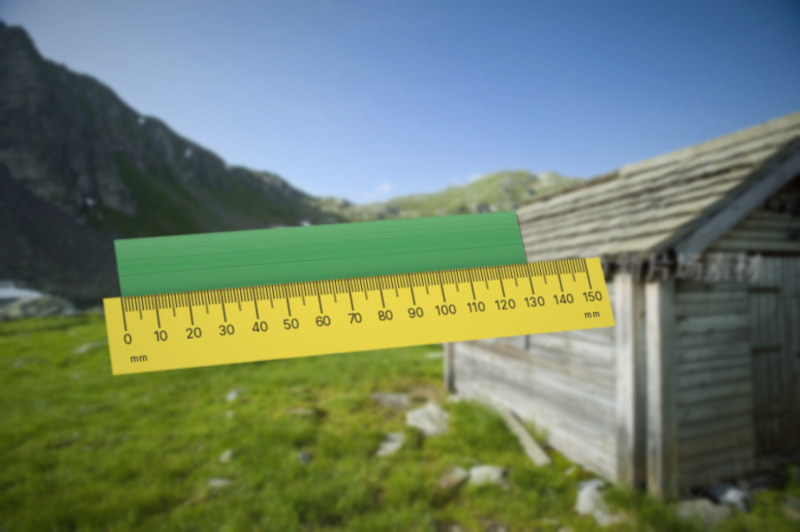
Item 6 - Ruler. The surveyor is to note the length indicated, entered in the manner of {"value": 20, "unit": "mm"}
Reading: {"value": 130, "unit": "mm"}
